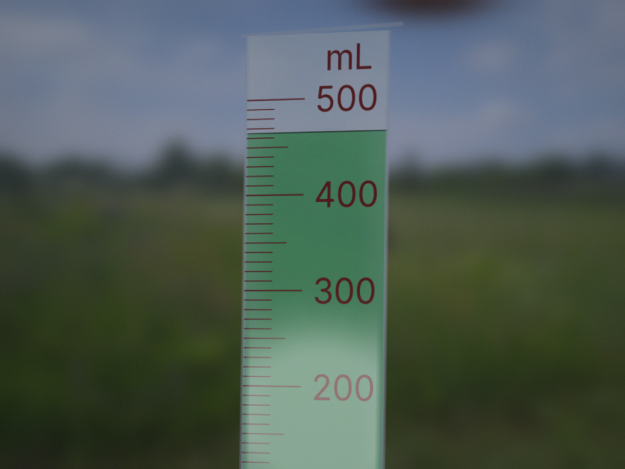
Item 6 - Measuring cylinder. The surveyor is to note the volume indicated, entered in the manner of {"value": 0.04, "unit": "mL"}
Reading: {"value": 465, "unit": "mL"}
